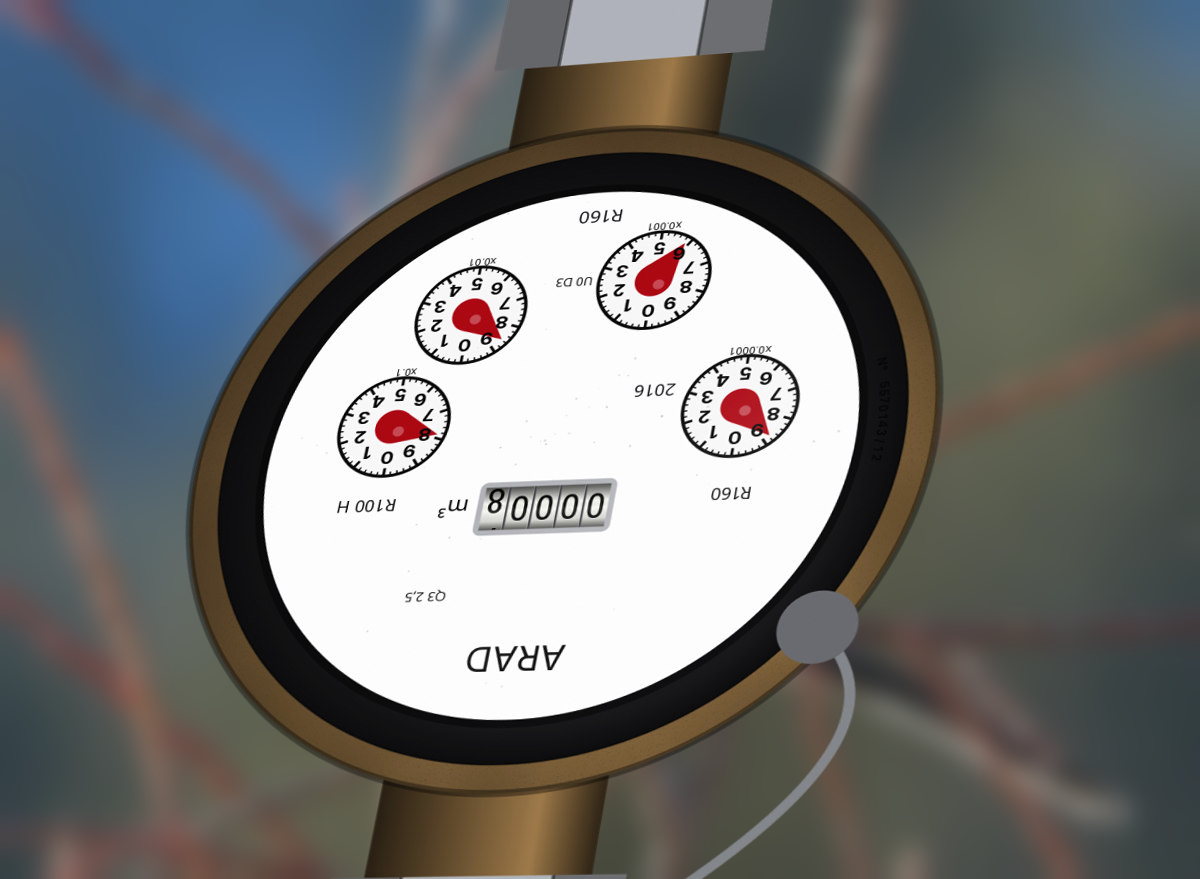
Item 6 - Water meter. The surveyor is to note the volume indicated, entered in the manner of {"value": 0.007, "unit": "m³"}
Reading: {"value": 7.7858, "unit": "m³"}
